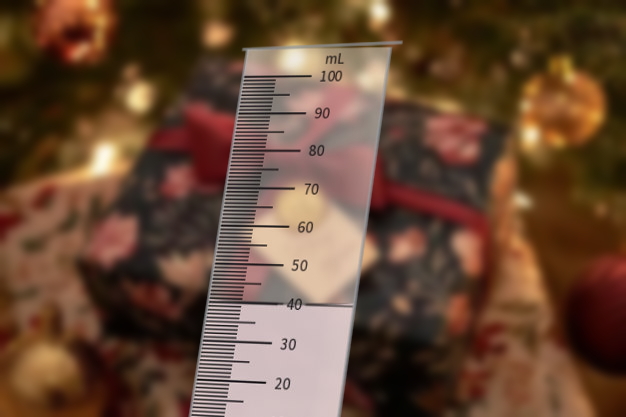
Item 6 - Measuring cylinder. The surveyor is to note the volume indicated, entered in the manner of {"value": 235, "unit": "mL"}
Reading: {"value": 40, "unit": "mL"}
